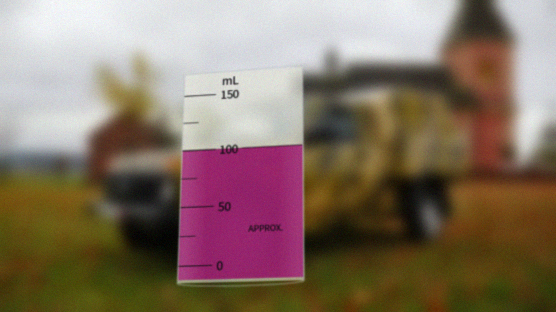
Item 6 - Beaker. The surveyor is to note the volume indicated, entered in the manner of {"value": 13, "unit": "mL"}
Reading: {"value": 100, "unit": "mL"}
